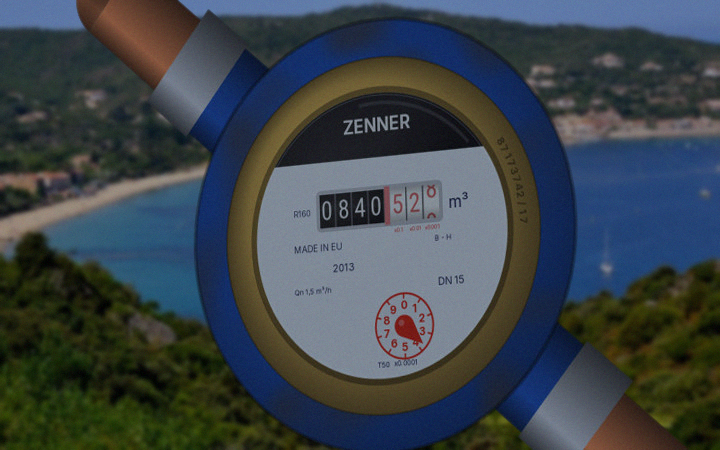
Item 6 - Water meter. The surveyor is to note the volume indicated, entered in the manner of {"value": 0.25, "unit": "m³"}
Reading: {"value": 840.5283, "unit": "m³"}
